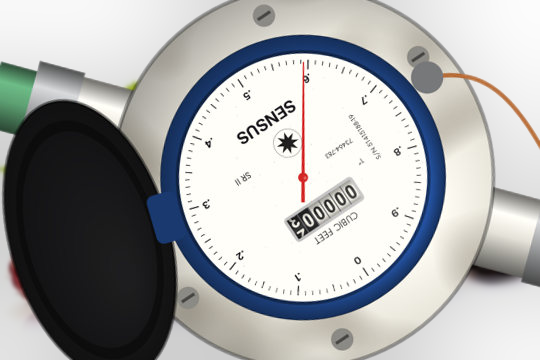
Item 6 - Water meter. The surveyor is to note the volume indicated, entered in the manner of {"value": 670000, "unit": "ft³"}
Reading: {"value": 2.59, "unit": "ft³"}
